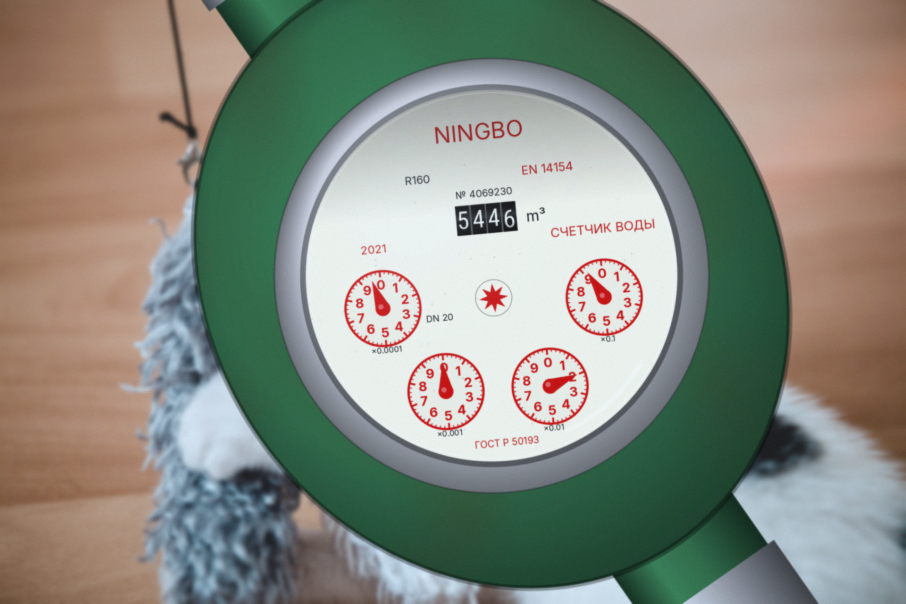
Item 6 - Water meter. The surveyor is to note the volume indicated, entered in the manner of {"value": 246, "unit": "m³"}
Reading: {"value": 5445.9199, "unit": "m³"}
